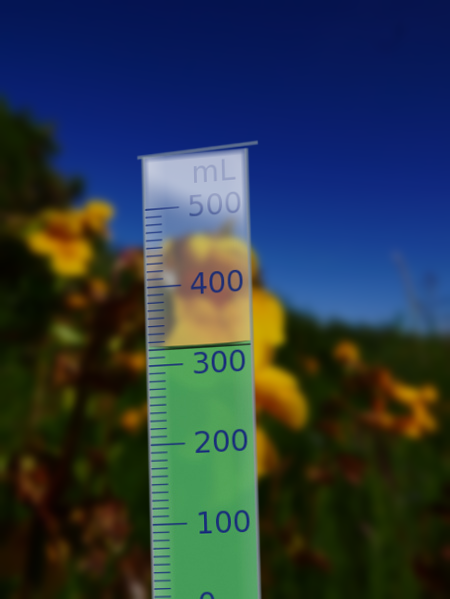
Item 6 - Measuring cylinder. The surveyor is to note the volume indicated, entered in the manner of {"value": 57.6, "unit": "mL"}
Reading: {"value": 320, "unit": "mL"}
